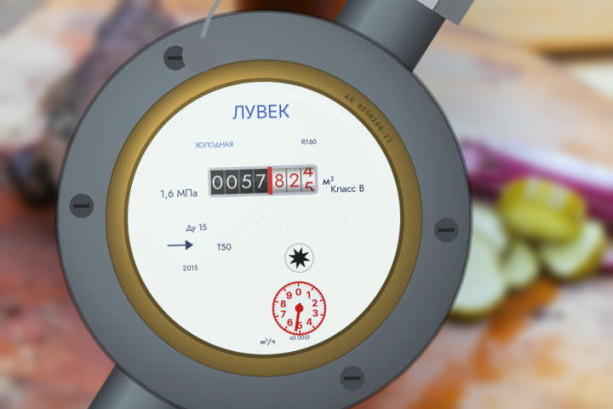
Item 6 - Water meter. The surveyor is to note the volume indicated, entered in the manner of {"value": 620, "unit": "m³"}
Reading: {"value": 57.8245, "unit": "m³"}
